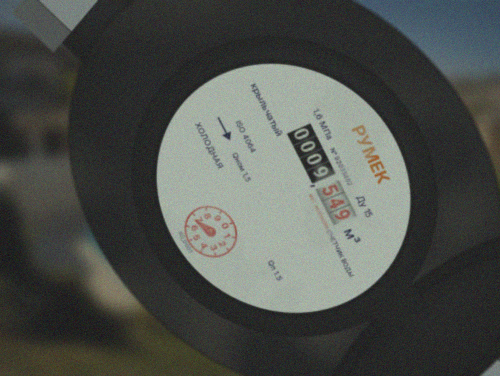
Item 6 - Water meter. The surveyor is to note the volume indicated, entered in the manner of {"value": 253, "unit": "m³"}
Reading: {"value": 9.5496, "unit": "m³"}
